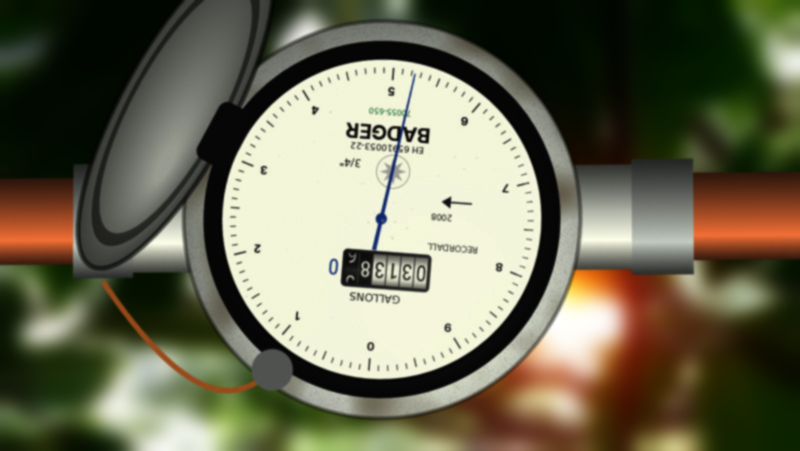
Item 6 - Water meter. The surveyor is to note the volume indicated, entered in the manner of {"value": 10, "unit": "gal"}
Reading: {"value": 313855.2, "unit": "gal"}
